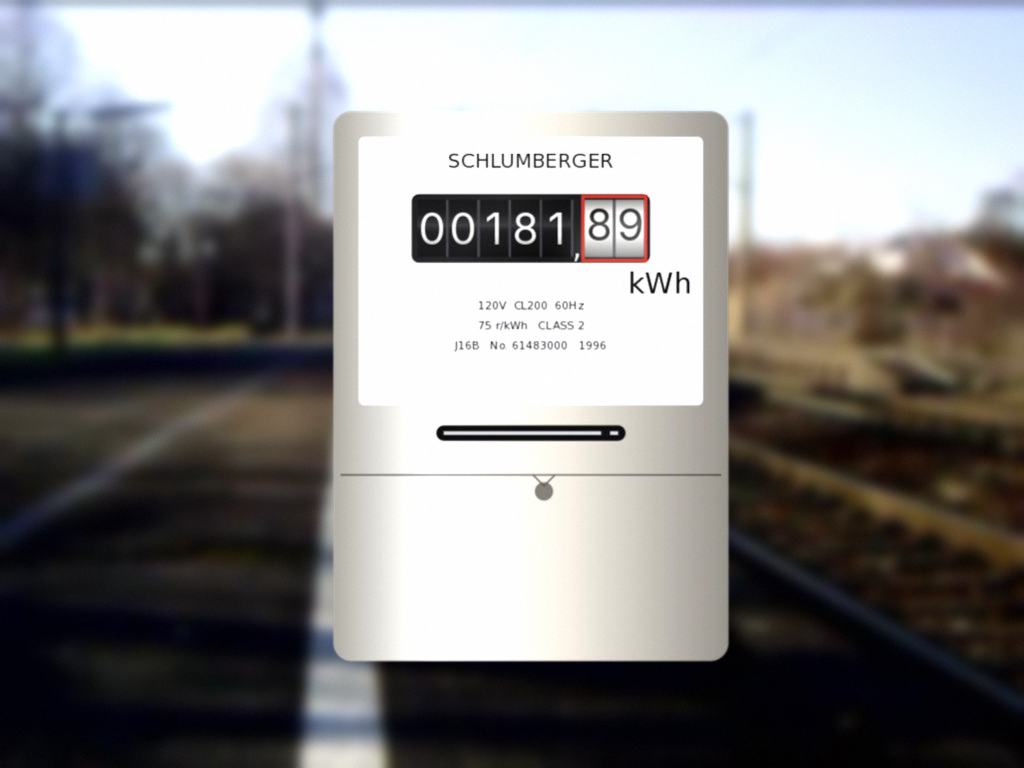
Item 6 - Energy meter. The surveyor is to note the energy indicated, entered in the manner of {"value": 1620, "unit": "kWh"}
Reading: {"value": 181.89, "unit": "kWh"}
